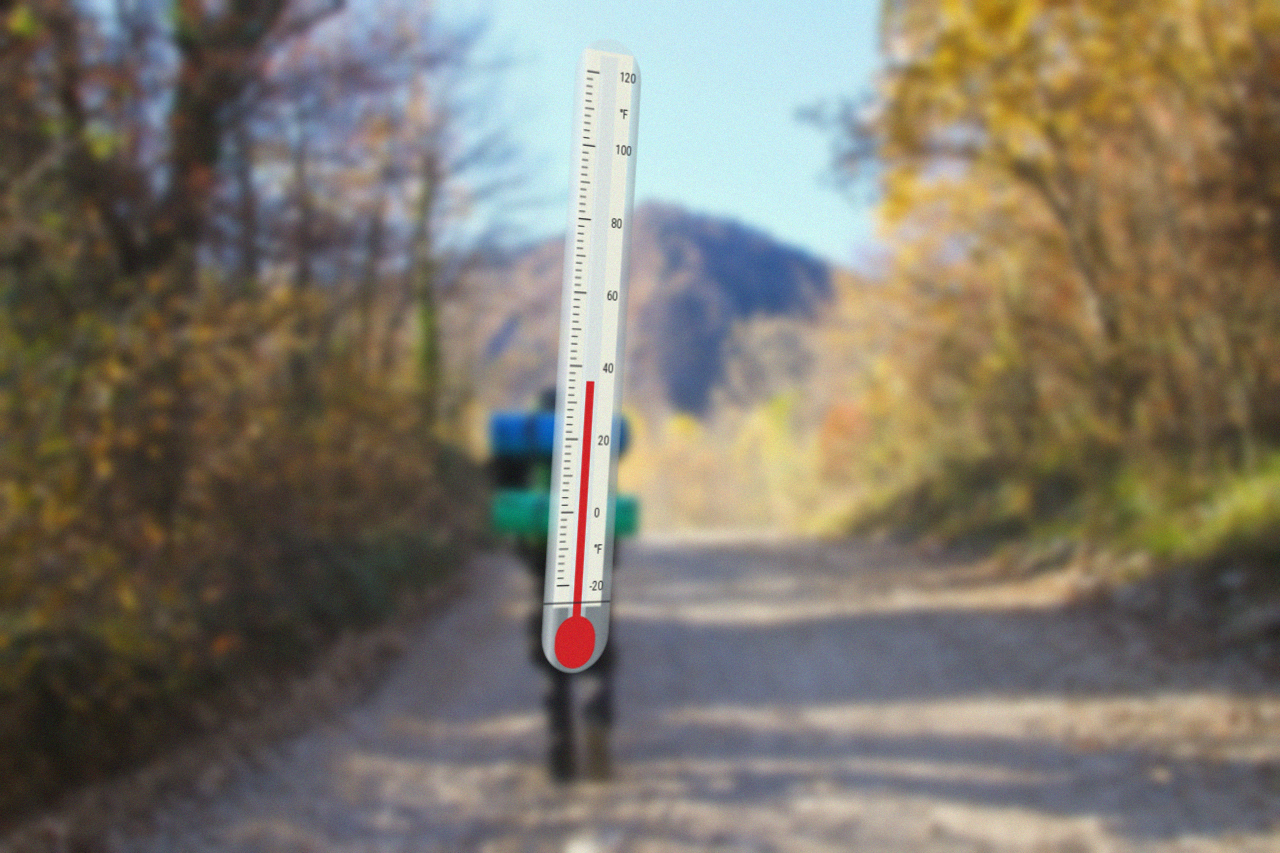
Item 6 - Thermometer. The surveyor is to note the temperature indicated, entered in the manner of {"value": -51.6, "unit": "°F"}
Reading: {"value": 36, "unit": "°F"}
